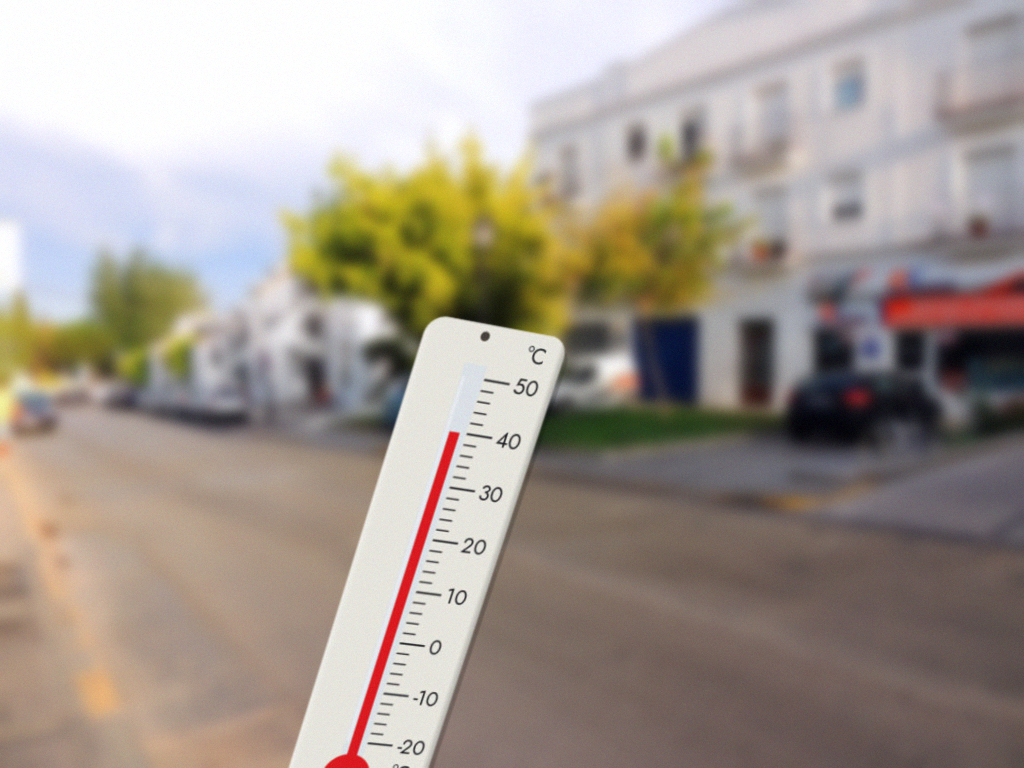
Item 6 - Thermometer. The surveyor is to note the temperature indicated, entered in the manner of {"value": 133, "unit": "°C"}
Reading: {"value": 40, "unit": "°C"}
